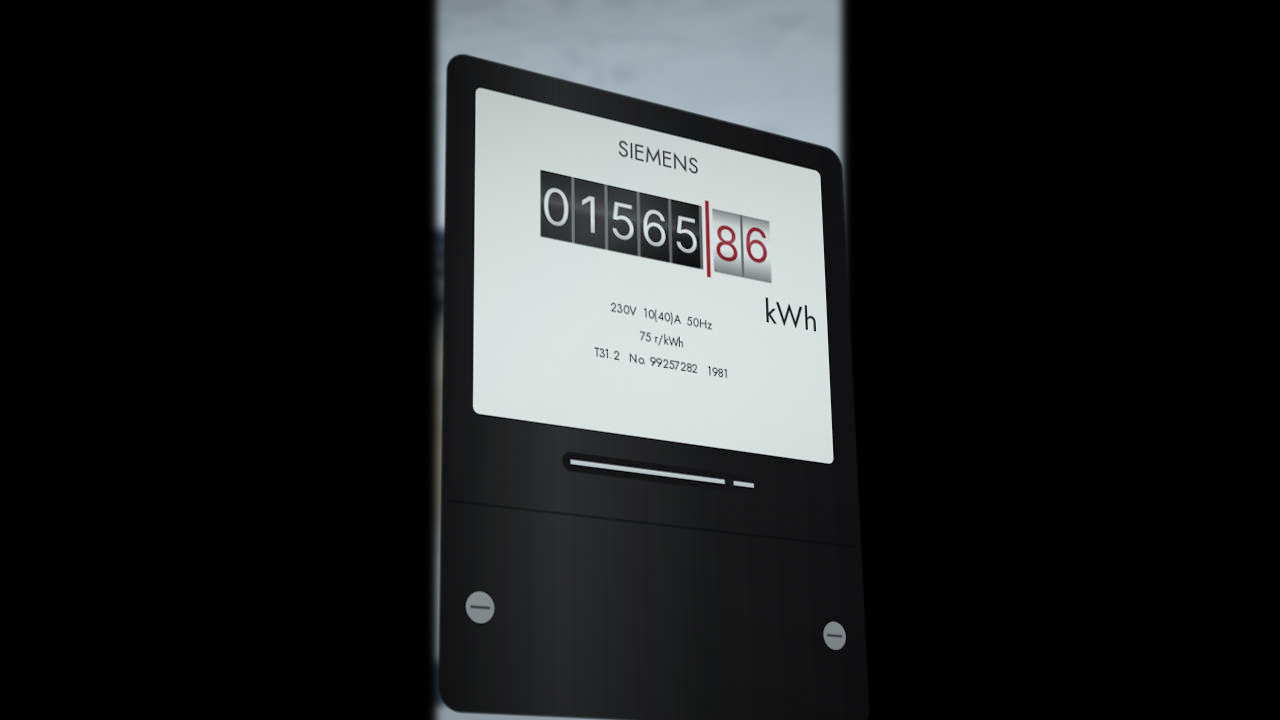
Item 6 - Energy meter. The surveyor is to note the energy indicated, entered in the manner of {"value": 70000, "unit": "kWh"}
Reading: {"value": 1565.86, "unit": "kWh"}
